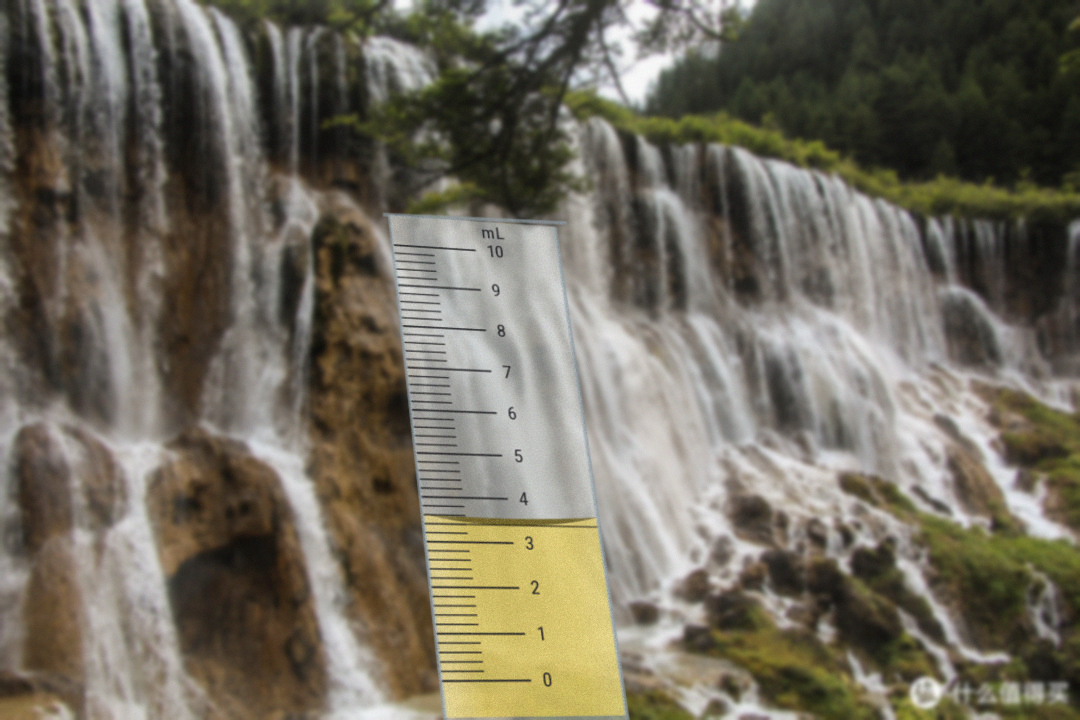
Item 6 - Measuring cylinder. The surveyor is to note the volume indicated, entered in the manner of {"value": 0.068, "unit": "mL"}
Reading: {"value": 3.4, "unit": "mL"}
